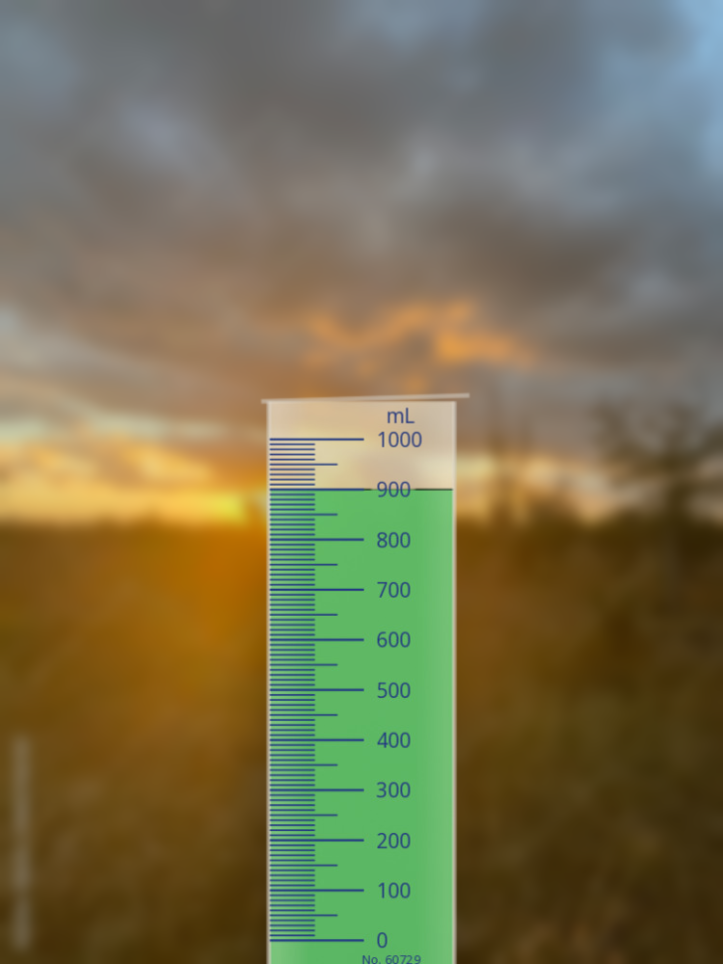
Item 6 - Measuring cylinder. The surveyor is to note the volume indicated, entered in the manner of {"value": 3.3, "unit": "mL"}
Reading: {"value": 900, "unit": "mL"}
